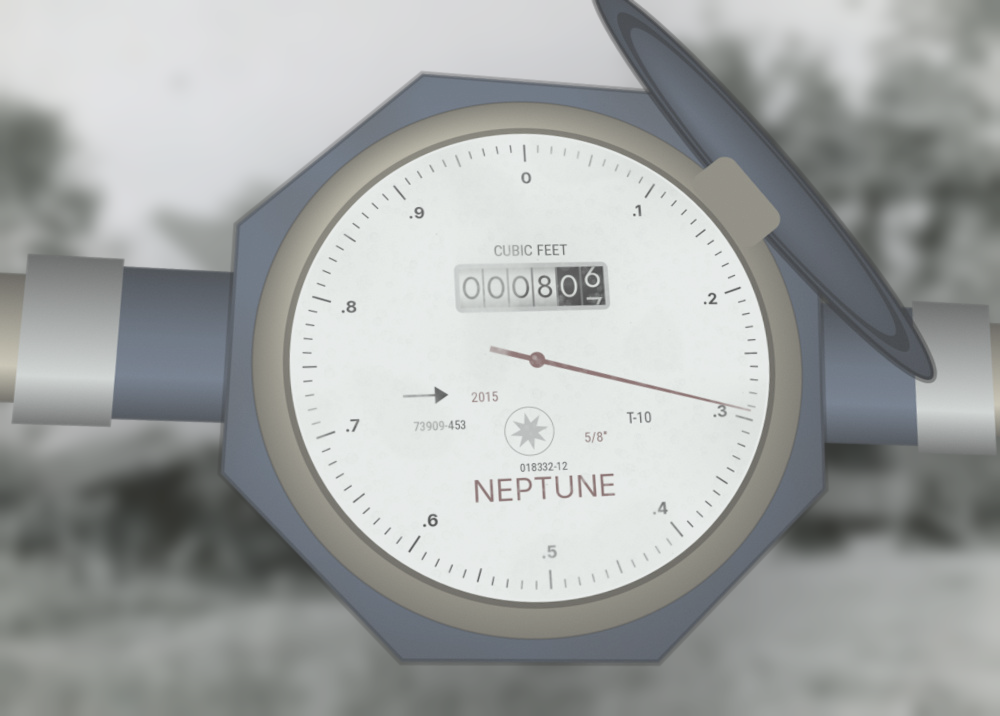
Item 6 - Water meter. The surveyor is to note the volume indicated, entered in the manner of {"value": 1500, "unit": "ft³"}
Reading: {"value": 806.29, "unit": "ft³"}
